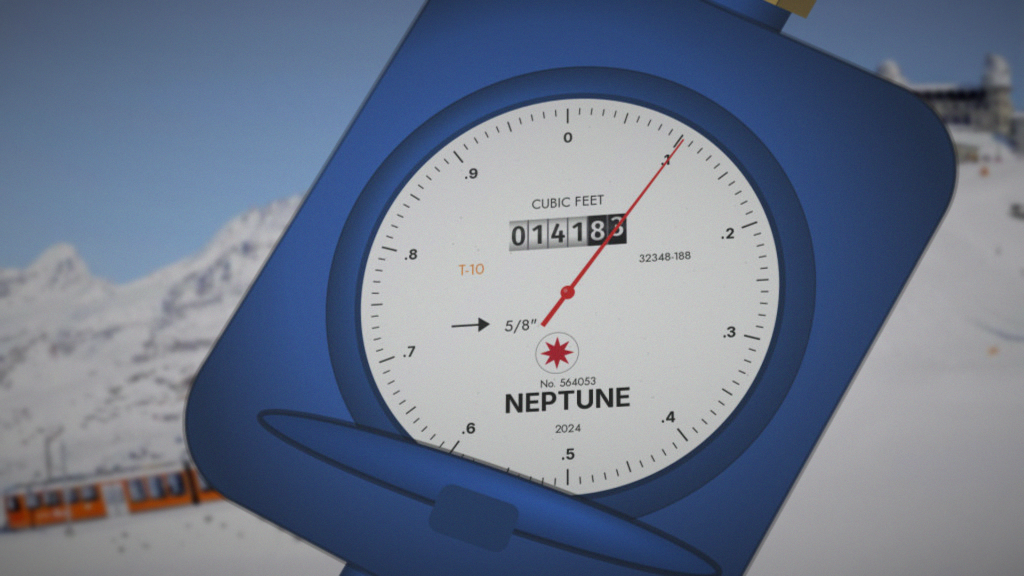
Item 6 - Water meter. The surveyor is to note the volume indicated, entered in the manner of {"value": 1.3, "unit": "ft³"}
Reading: {"value": 14183.10, "unit": "ft³"}
